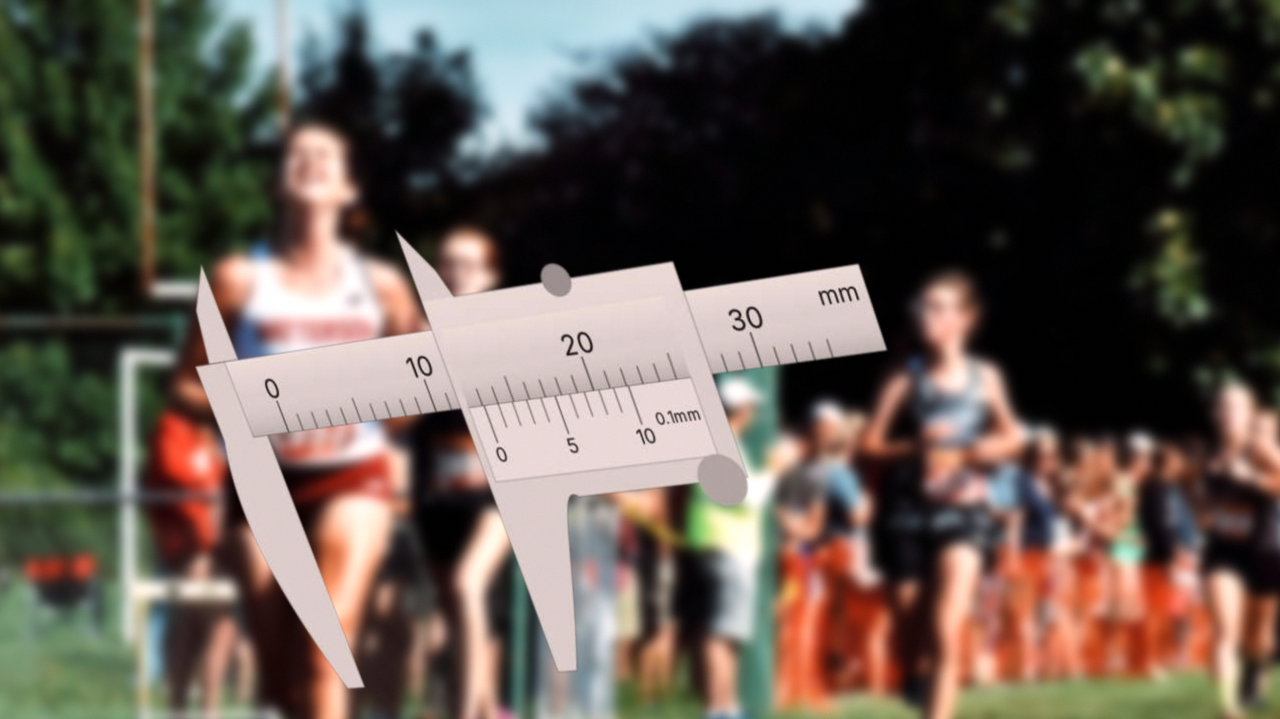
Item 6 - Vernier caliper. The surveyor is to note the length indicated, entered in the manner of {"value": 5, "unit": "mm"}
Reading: {"value": 13.1, "unit": "mm"}
